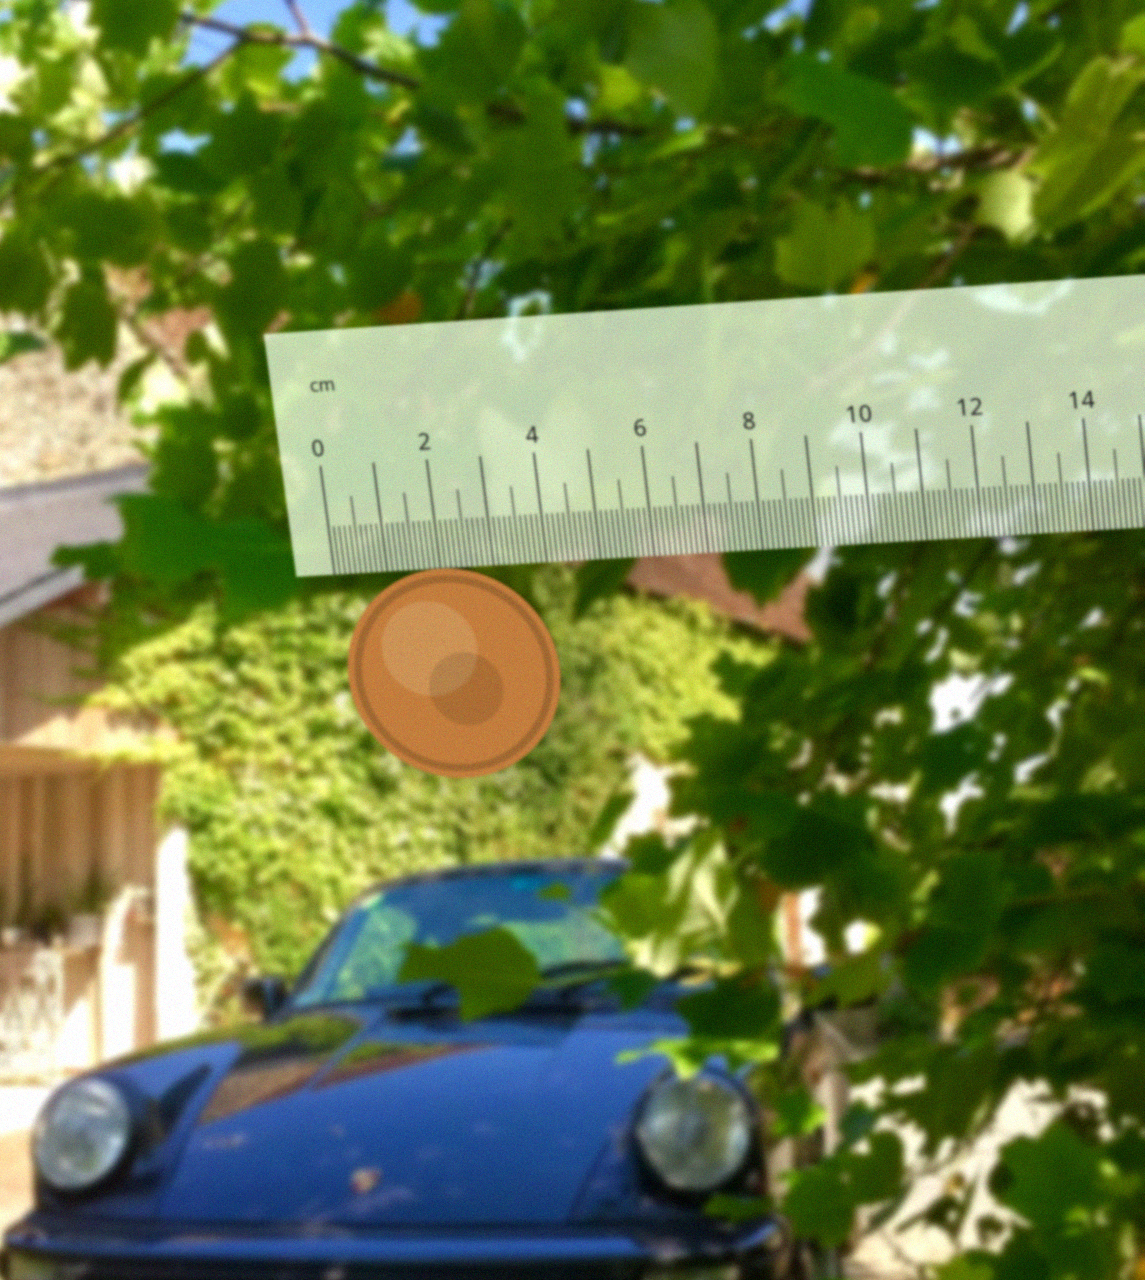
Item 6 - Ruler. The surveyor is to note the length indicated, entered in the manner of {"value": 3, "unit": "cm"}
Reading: {"value": 4, "unit": "cm"}
